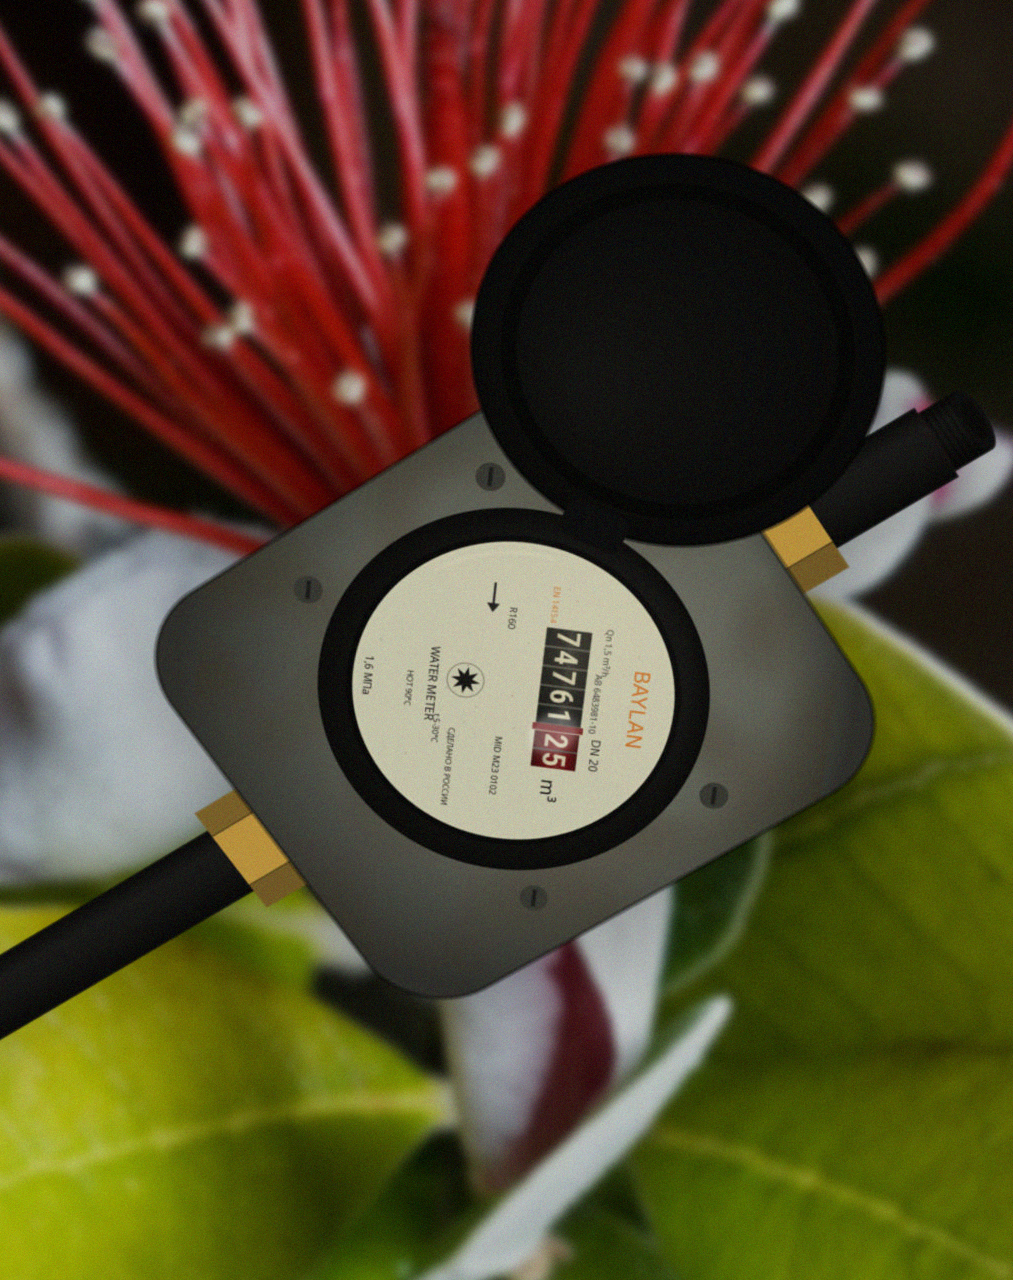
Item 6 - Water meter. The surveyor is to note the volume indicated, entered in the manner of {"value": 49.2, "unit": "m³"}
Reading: {"value": 74761.25, "unit": "m³"}
